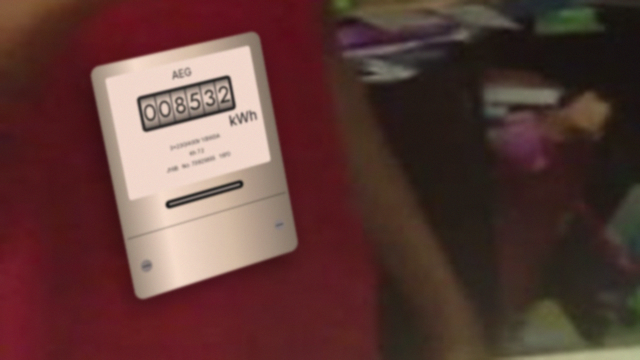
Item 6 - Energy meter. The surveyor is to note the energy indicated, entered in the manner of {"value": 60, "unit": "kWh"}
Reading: {"value": 8532, "unit": "kWh"}
